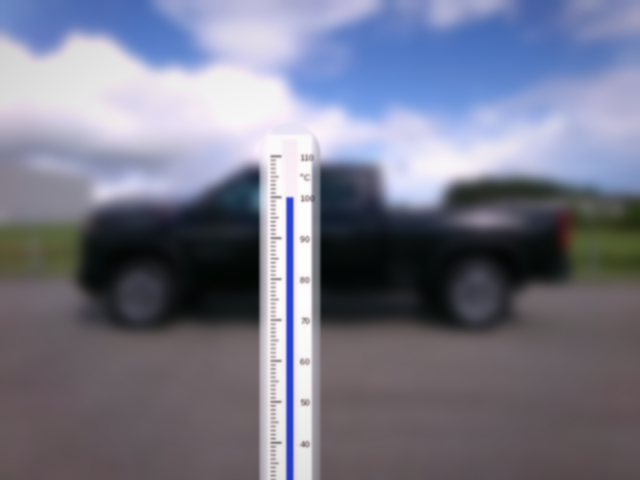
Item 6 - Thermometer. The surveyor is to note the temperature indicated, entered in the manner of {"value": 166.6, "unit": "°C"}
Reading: {"value": 100, "unit": "°C"}
